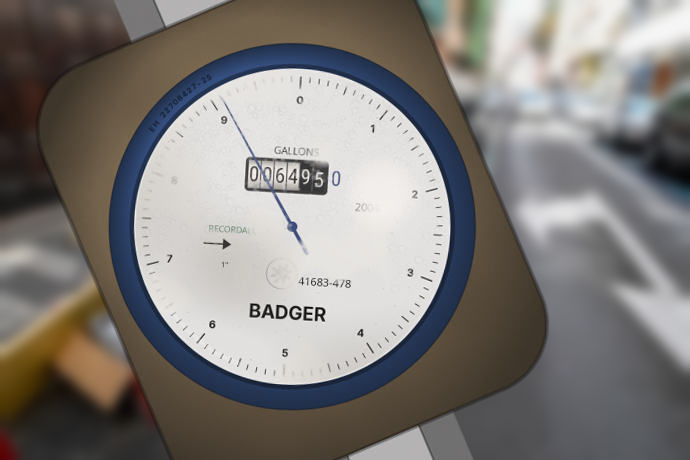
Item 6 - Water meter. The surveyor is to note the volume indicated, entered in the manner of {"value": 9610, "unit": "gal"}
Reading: {"value": 64949.1, "unit": "gal"}
